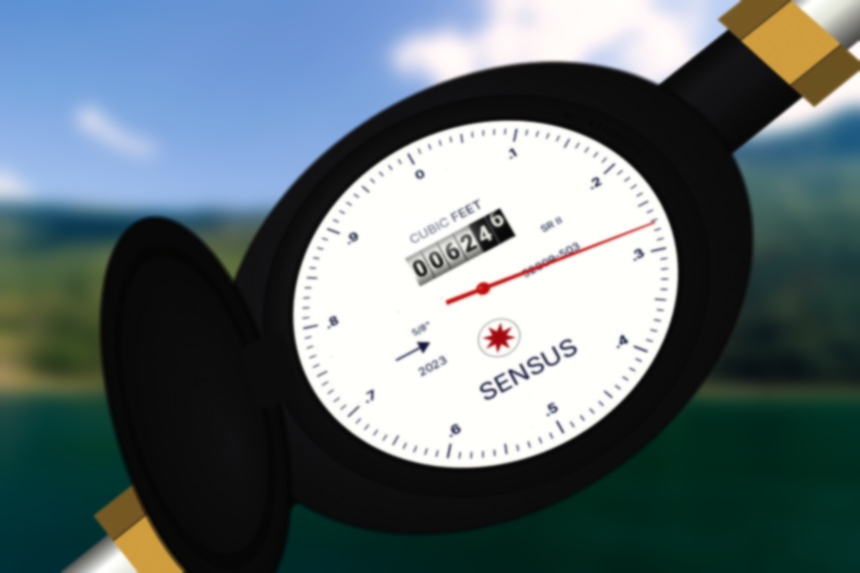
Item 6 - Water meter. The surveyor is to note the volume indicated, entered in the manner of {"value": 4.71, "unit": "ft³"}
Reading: {"value": 6246.27, "unit": "ft³"}
